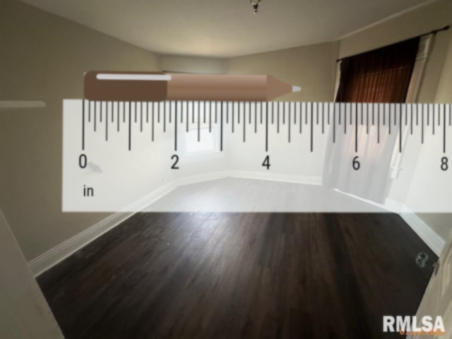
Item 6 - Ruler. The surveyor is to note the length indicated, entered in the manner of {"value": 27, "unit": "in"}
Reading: {"value": 4.75, "unit": "in"}
